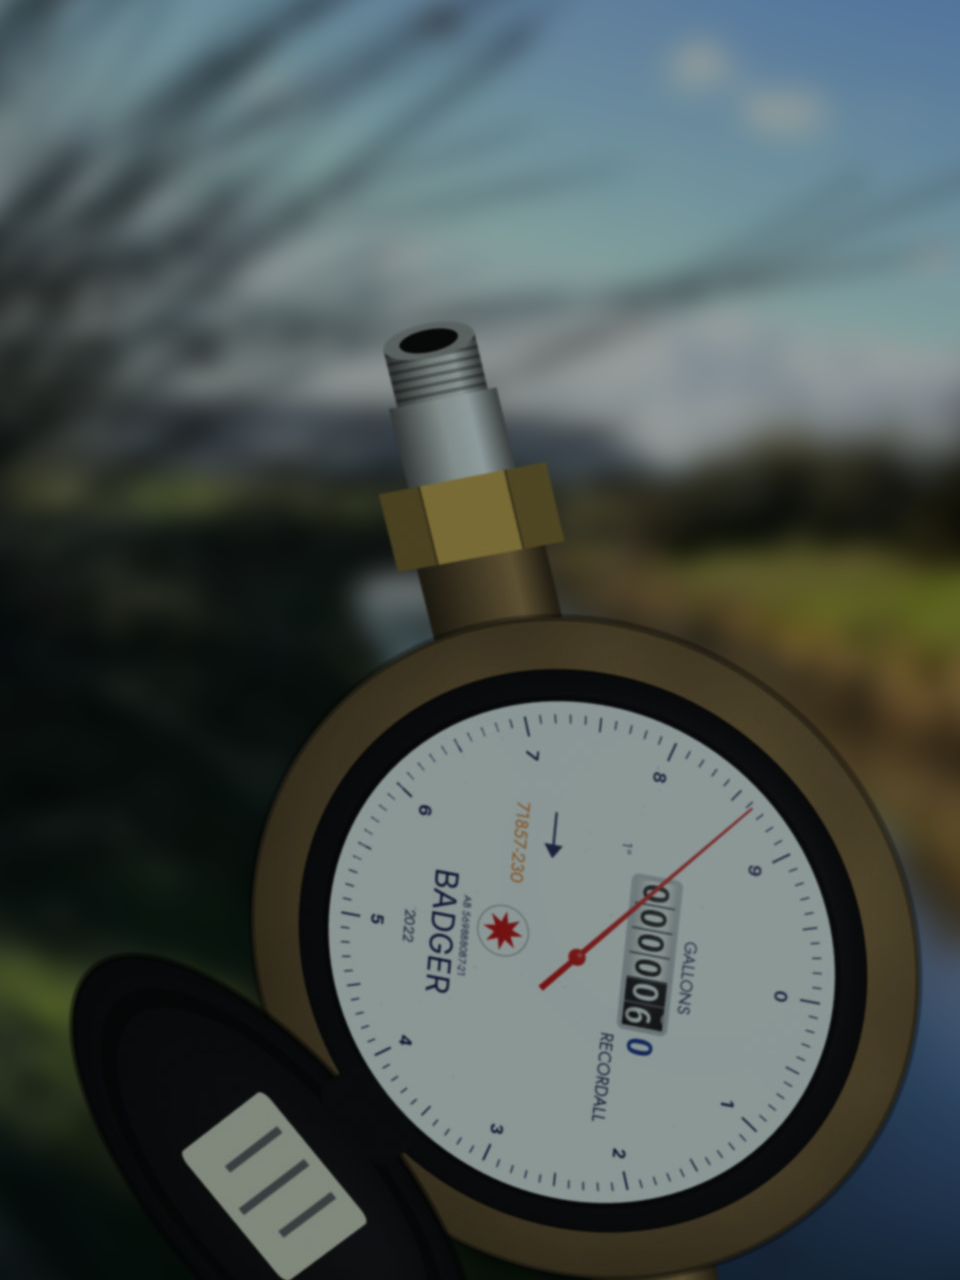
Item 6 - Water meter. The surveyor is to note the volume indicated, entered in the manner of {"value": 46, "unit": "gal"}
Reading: {"value": 58.6, "unit": "gal"}
